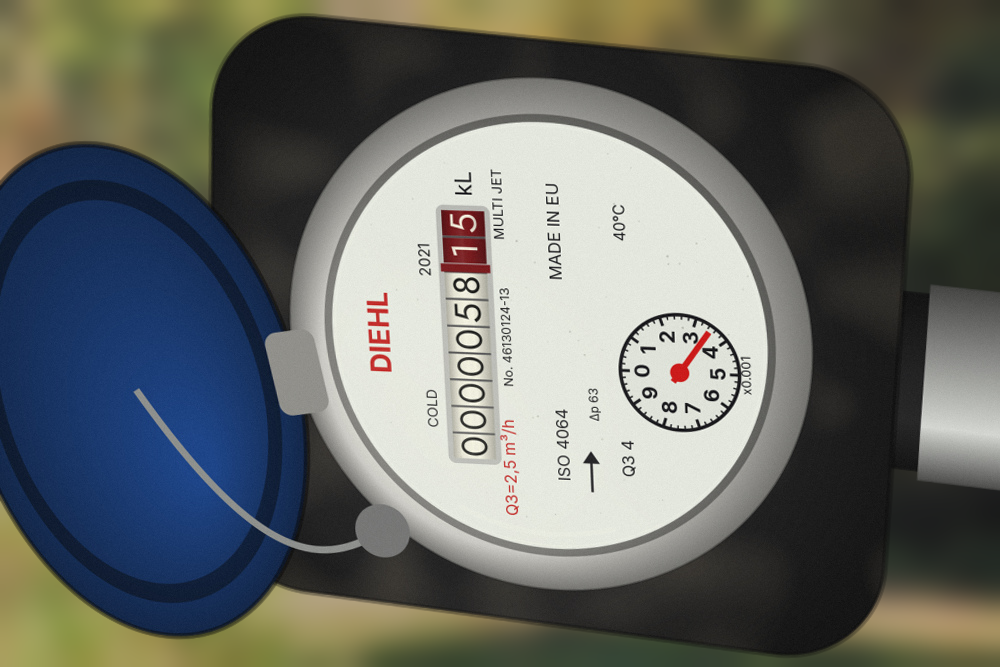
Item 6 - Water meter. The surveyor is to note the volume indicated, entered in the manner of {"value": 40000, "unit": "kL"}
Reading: {"value": 58.153, "unit": "kL"}
